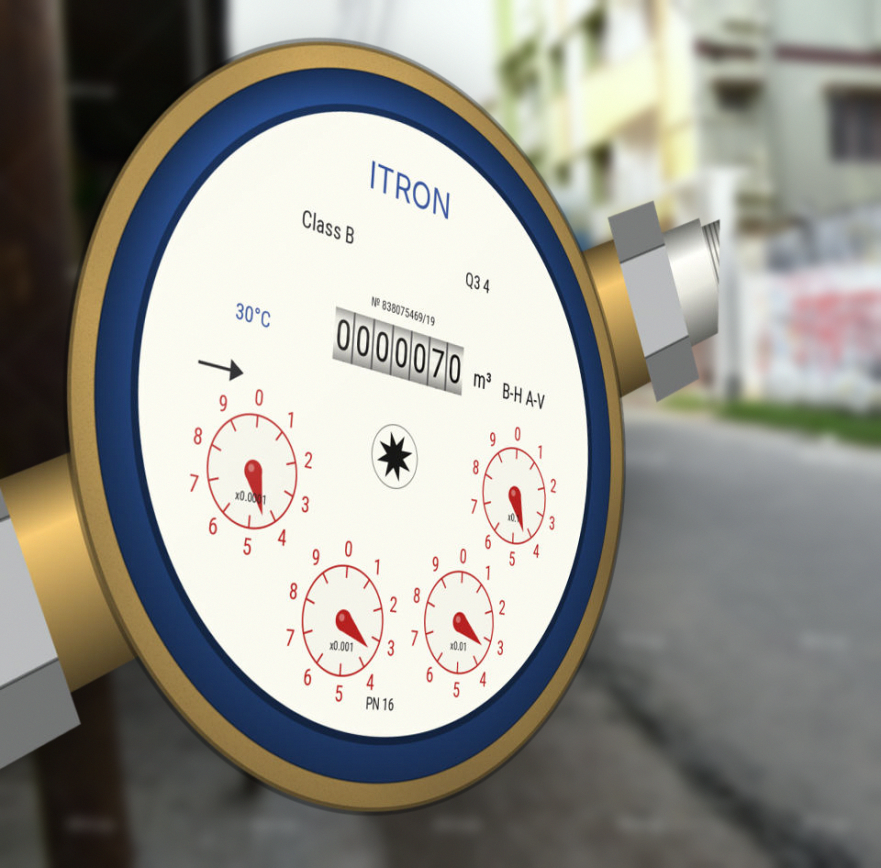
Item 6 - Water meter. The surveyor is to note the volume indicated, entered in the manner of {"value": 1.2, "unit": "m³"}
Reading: {"value": 70.4334, "unit": "m³"}
